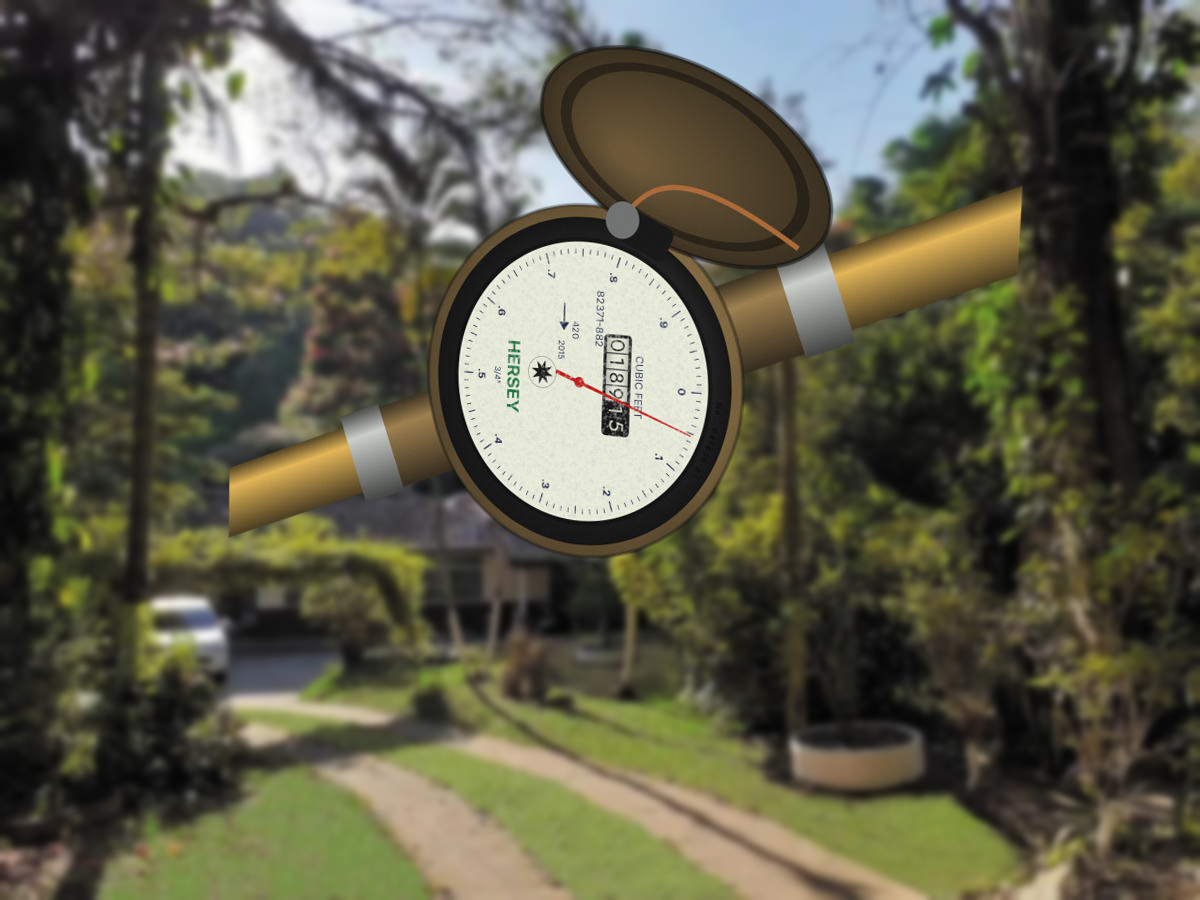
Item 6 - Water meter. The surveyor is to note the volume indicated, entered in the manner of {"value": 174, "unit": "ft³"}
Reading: {"value": 18915.05, "unit": "ft³"}
